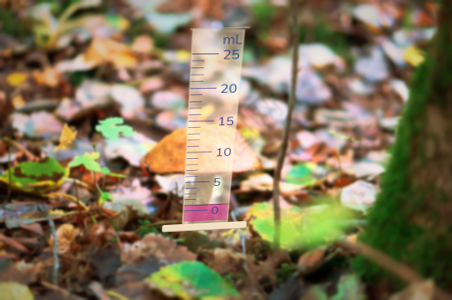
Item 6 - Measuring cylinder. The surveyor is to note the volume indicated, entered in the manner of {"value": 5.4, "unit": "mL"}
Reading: {"value": 1, "unit": "mL"}
